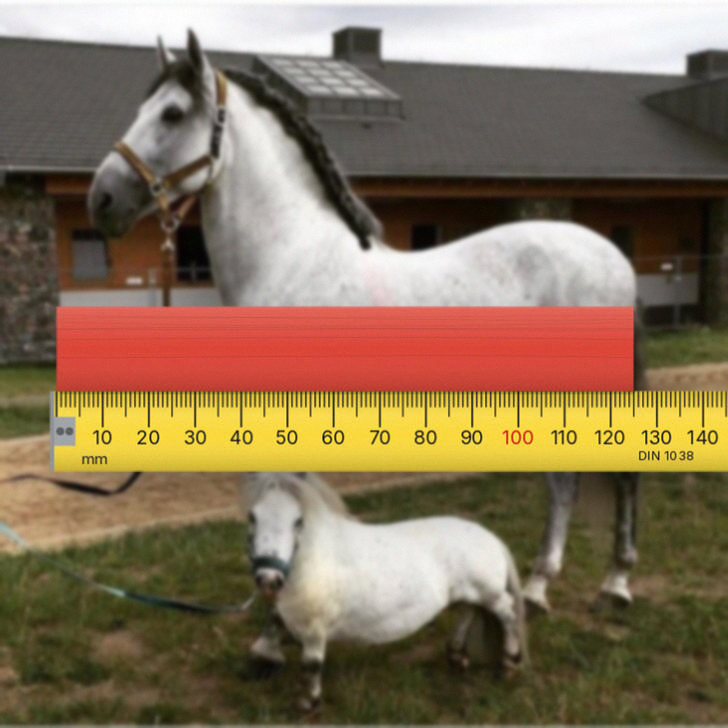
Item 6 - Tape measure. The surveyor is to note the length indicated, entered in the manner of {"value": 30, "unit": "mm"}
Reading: {"value": 125, "unit": "mm"}
